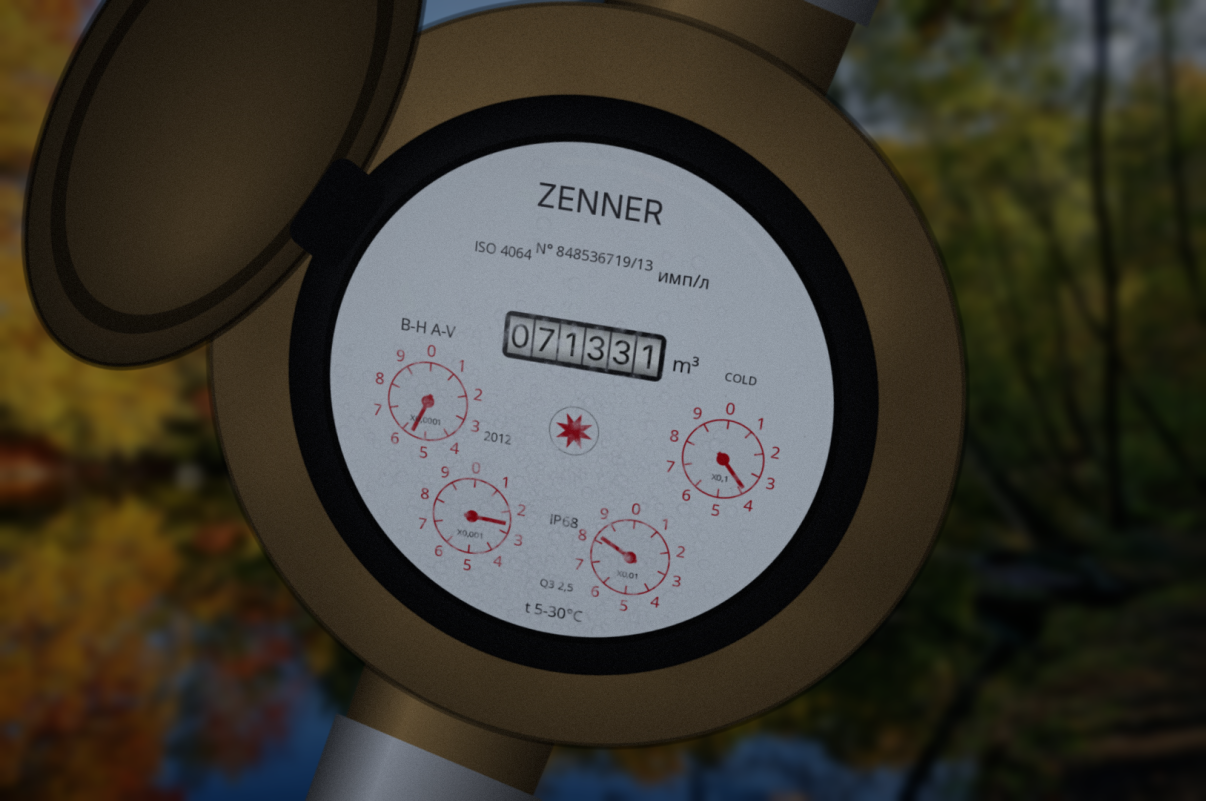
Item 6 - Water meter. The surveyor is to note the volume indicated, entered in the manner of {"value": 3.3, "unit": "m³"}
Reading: {"value": 71331.3825, "unit": "m³"}
